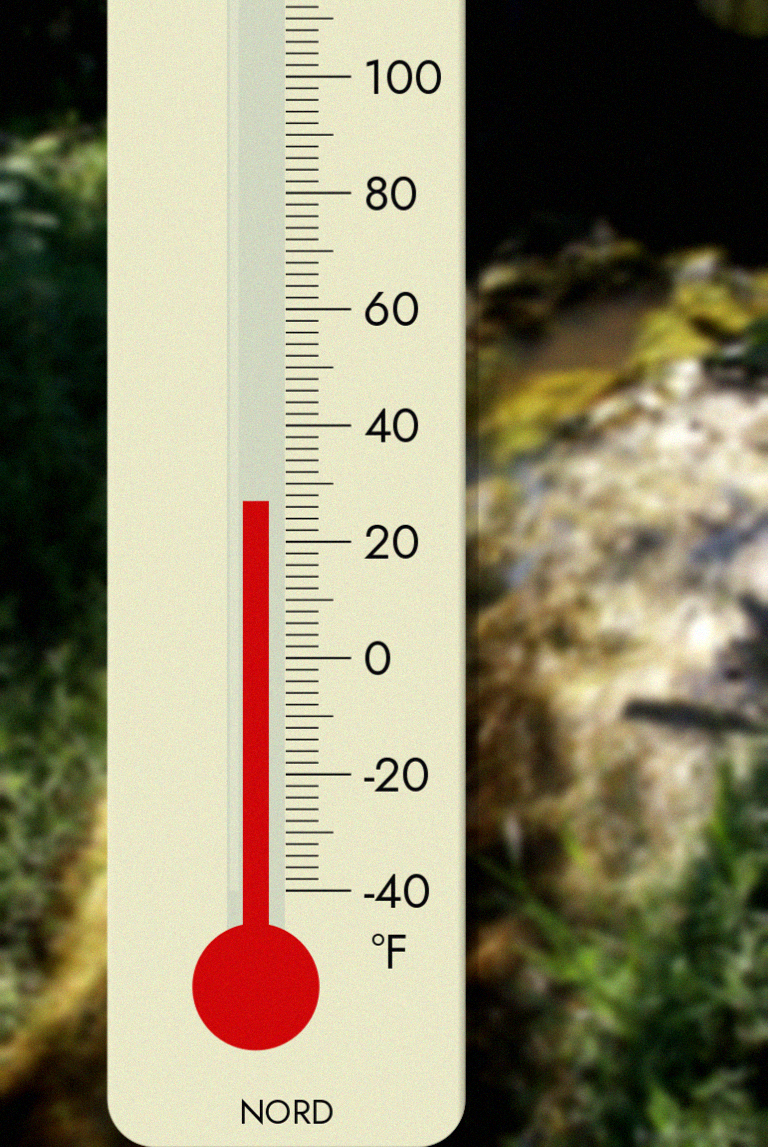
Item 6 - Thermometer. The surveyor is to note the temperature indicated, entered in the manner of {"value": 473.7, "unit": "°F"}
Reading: {"value": 27, "unit": "°F"}
